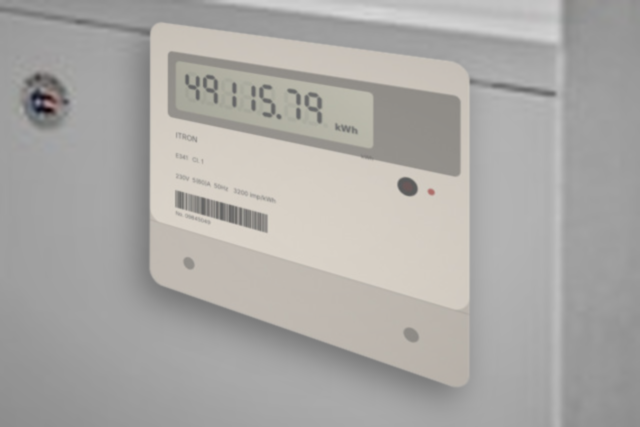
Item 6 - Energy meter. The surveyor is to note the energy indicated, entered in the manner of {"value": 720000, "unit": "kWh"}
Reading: {"value": 49115.79, "unit": "kWh"}
